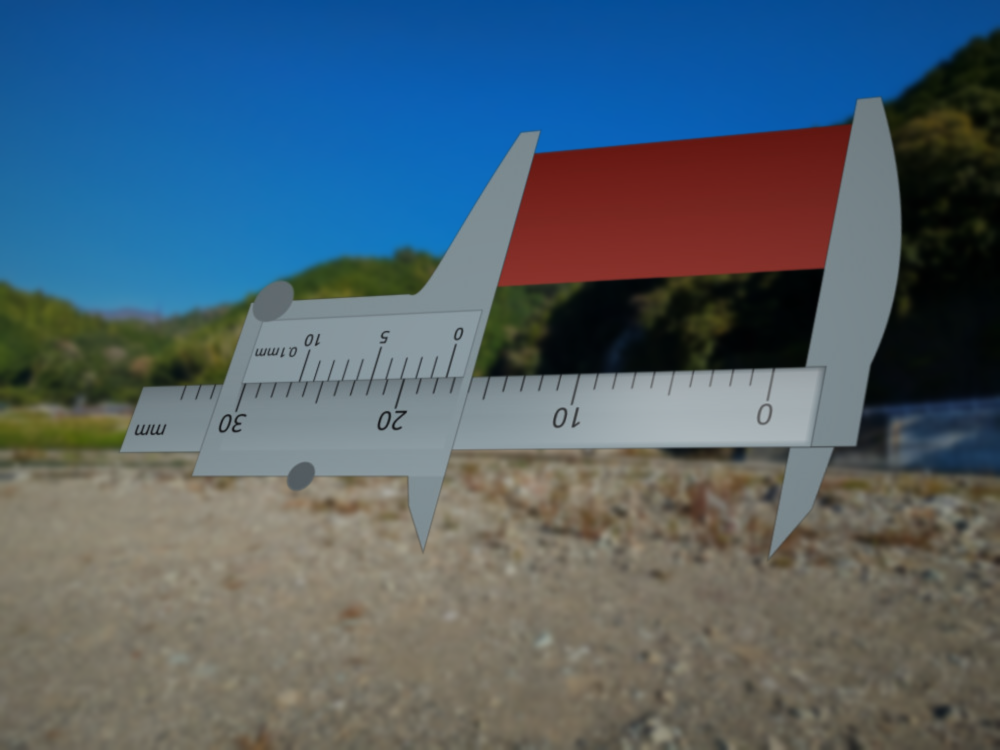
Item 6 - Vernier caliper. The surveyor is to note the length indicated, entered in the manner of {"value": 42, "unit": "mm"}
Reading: {"value": 17.5, "unit": "mm"}
